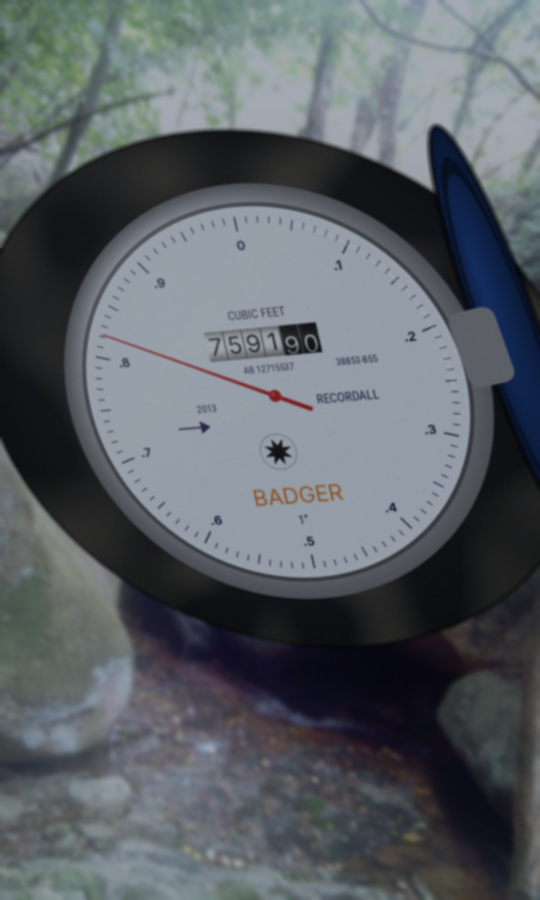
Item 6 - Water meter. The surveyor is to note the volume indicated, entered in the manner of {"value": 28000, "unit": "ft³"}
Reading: {"value": 759189.82, "unit": "ft³"}
